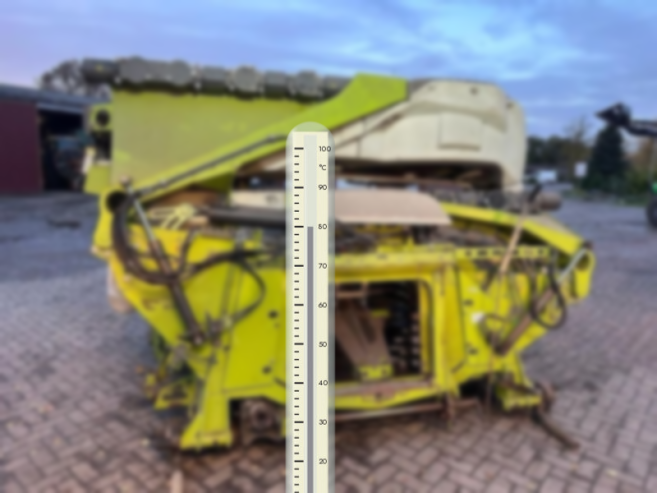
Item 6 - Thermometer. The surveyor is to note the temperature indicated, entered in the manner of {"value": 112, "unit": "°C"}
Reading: {"value": 80, "unit": "°C"}
